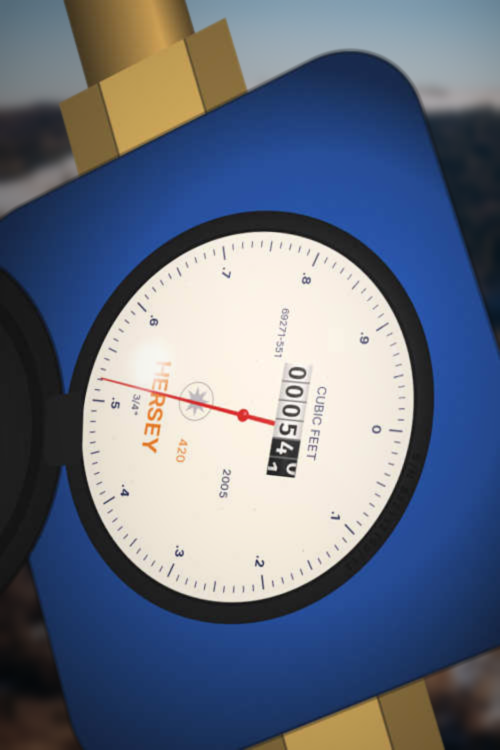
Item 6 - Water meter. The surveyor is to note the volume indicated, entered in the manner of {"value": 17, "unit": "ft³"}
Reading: {"value": 540.52, "unit": "ft³"}
